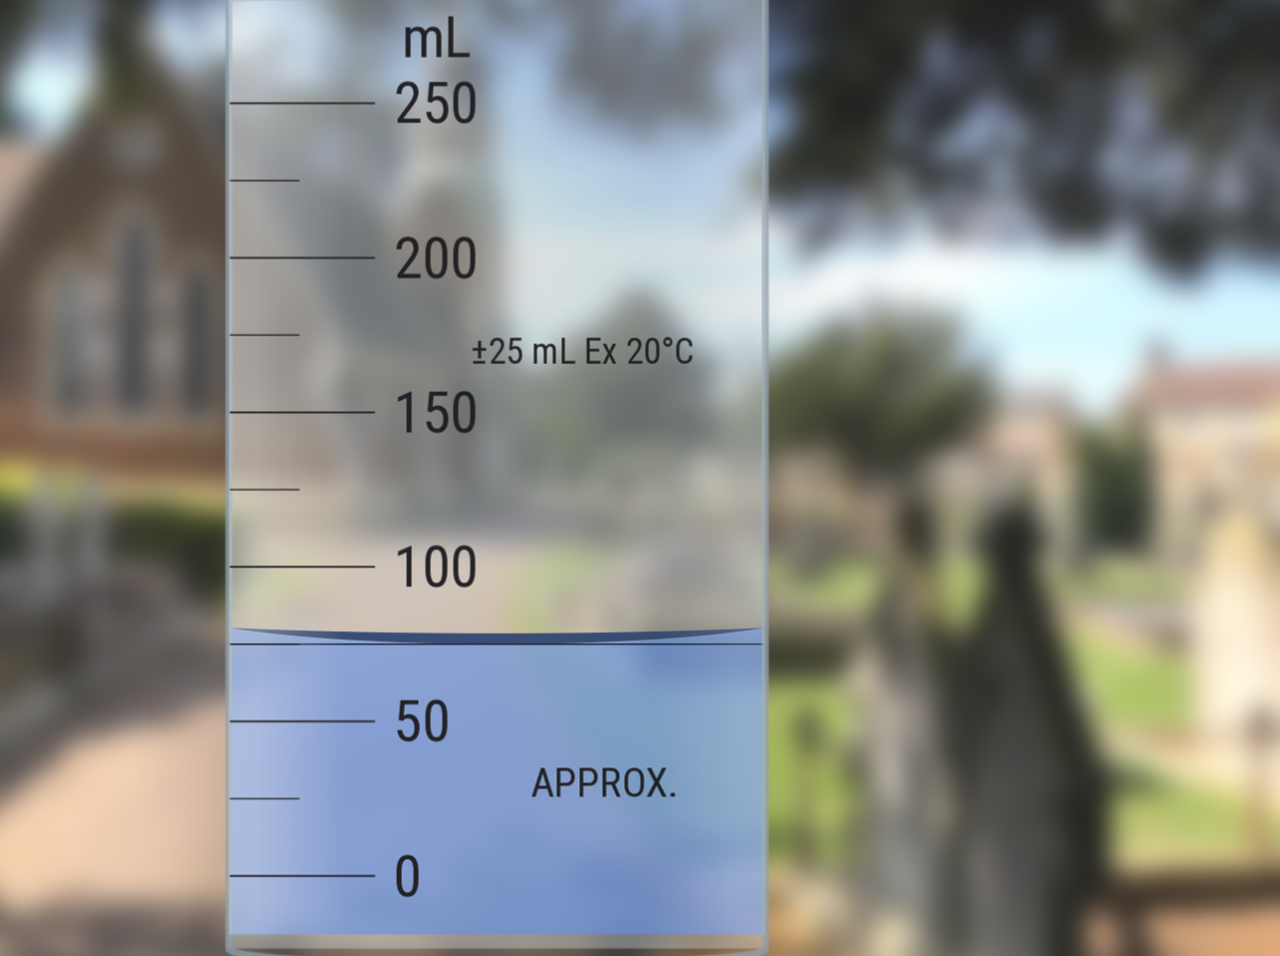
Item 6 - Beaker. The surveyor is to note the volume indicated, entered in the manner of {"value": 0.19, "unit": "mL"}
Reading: {"value": 75, "unit": "mL"}
